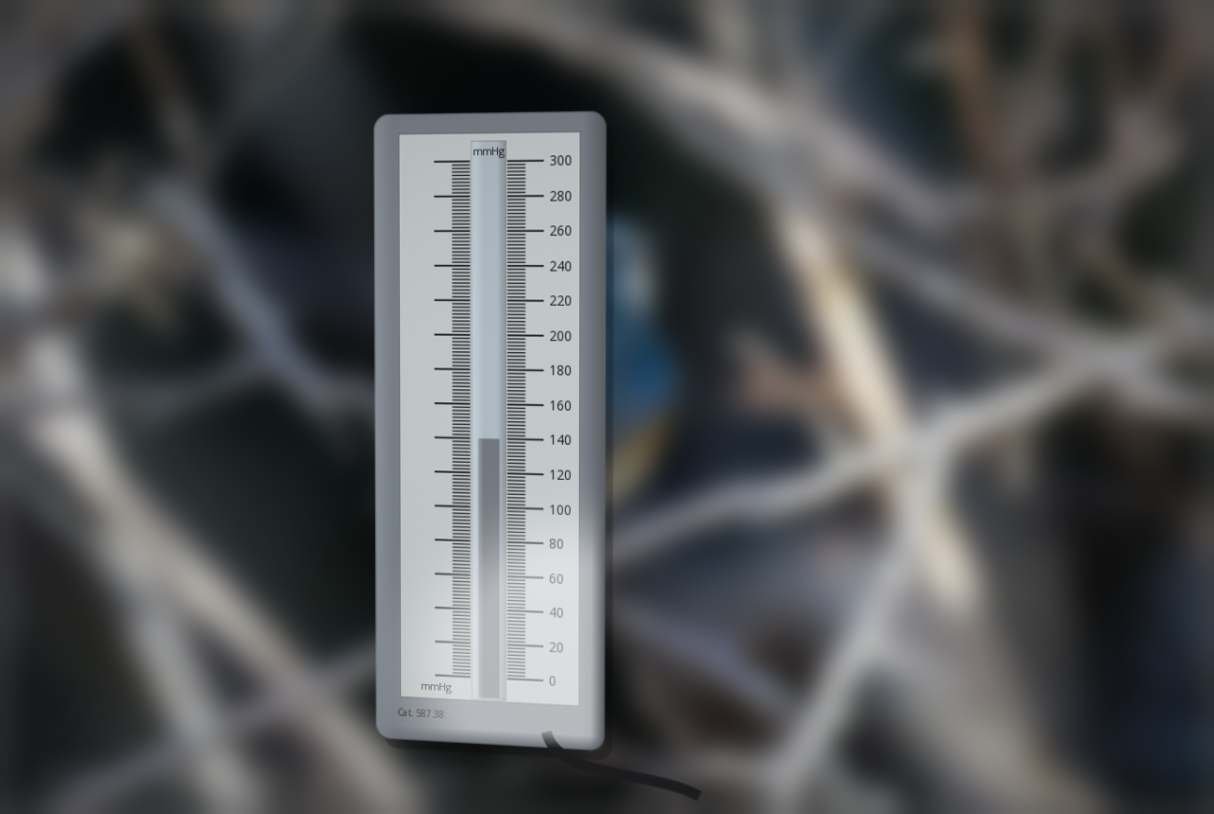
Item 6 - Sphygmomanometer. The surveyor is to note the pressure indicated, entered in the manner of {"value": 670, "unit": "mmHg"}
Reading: {"value": 140, "unit": "mmHg"}
